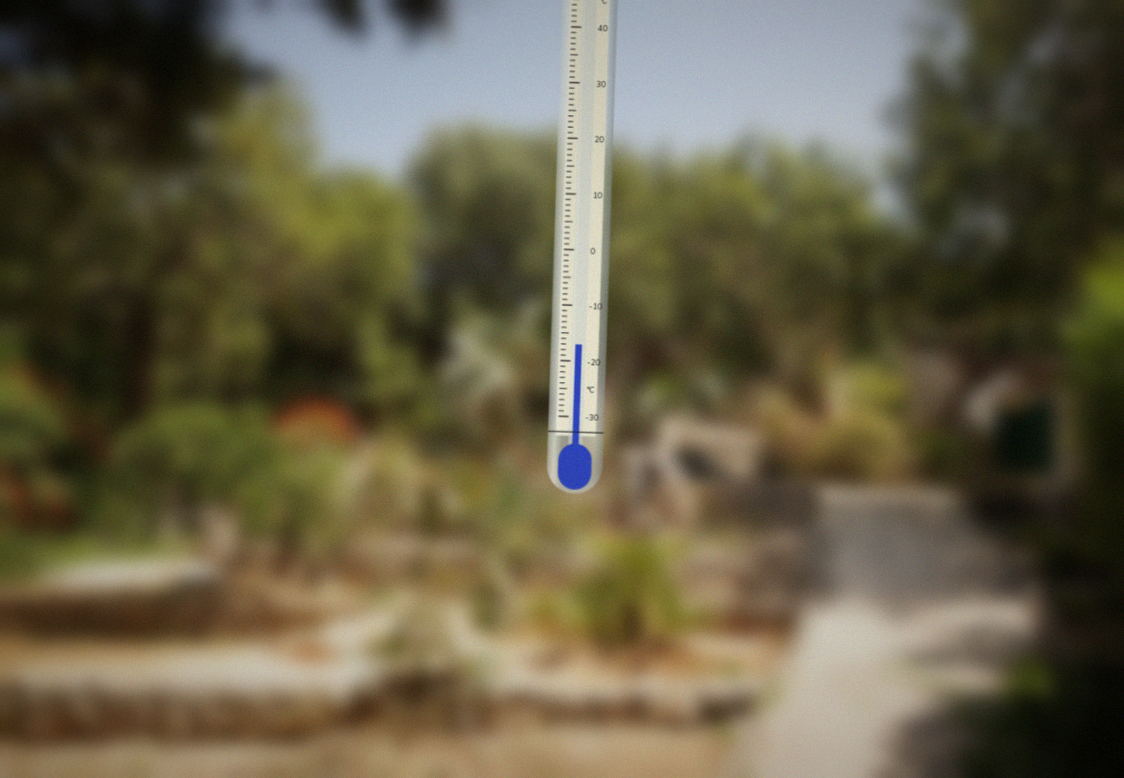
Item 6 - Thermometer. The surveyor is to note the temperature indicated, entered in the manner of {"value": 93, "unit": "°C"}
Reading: {"value": -17, "unit": "°C"}
